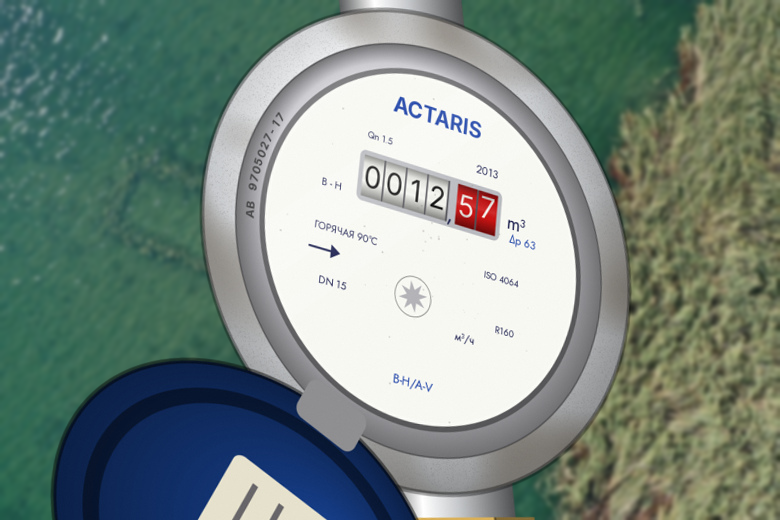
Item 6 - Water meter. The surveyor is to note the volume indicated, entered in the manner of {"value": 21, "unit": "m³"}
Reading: {"value": 12.57, "unit": "m³"}
